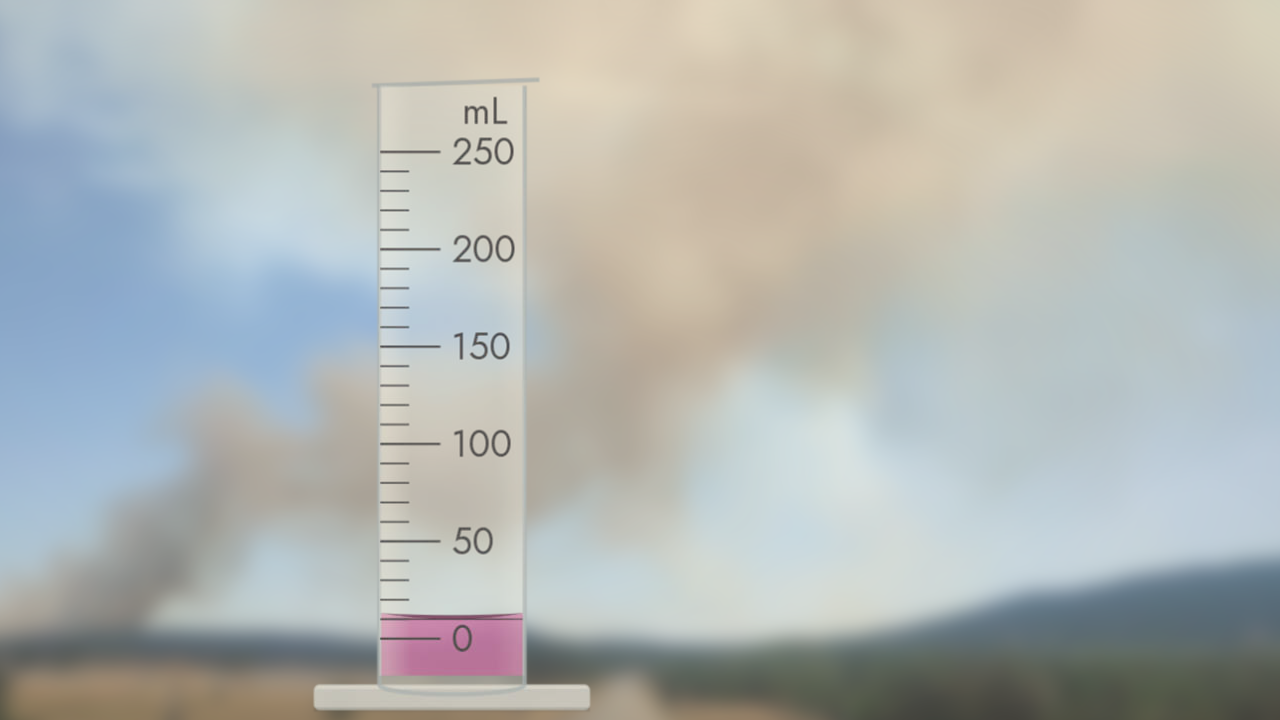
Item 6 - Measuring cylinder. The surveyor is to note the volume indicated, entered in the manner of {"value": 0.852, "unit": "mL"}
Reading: {"value": 10, "unit": "mL"}
